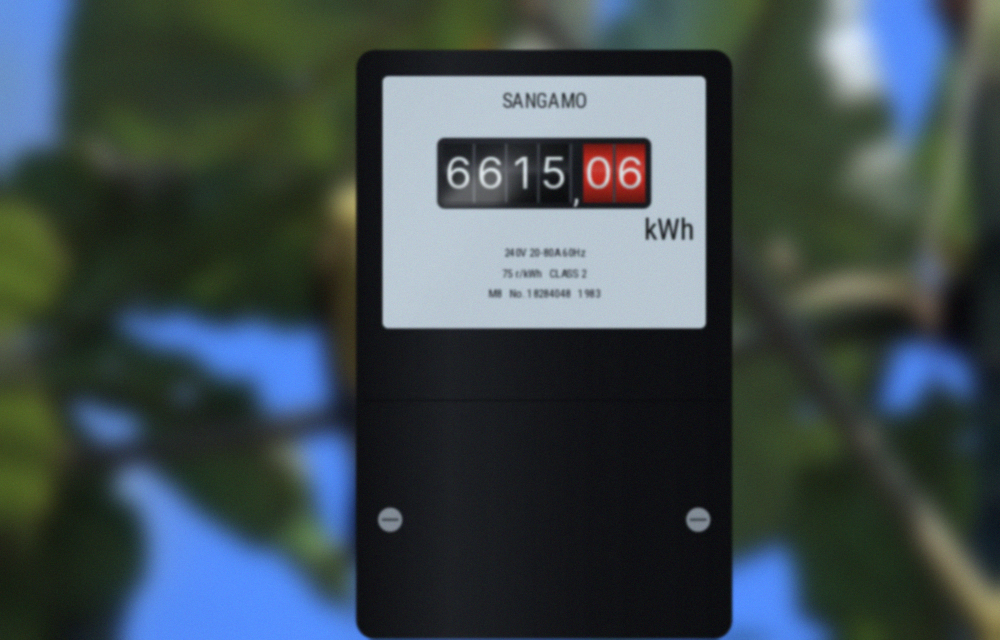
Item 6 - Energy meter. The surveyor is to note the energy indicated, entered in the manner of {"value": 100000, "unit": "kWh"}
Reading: {"value": 6615.06, "unit": "kWh"}
